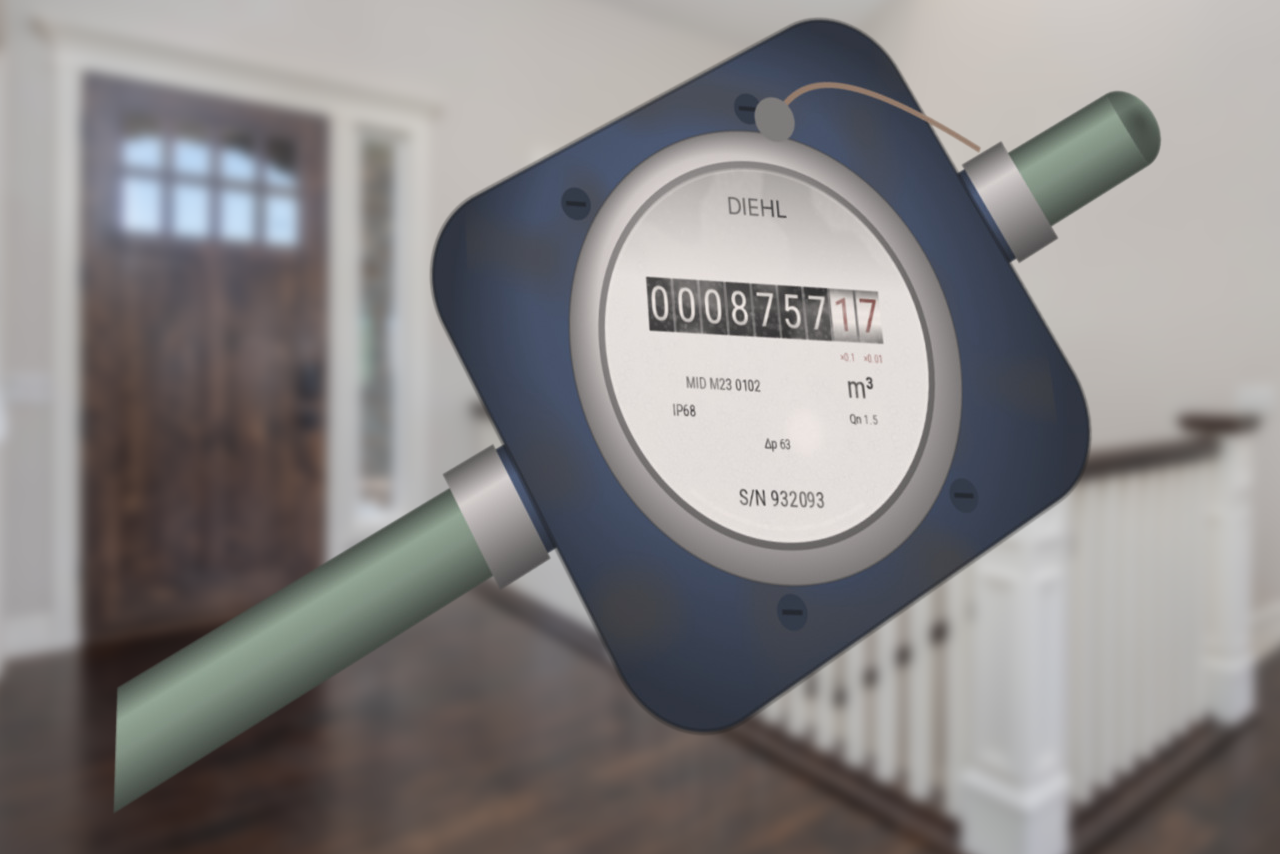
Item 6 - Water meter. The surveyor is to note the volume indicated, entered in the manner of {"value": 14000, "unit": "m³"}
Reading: {"value": 8757.17, "unit": "m³"}
